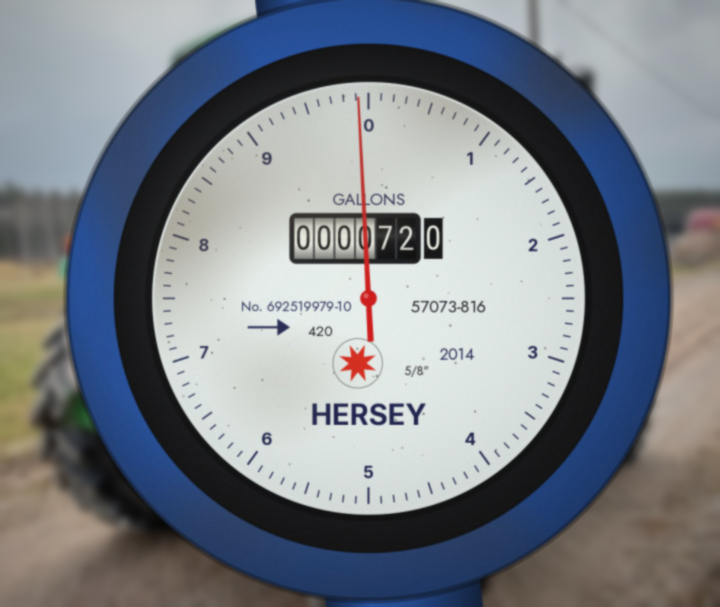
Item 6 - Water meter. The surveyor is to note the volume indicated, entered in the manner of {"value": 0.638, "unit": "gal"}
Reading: {"value": 719.9, "unit": "gal"}
